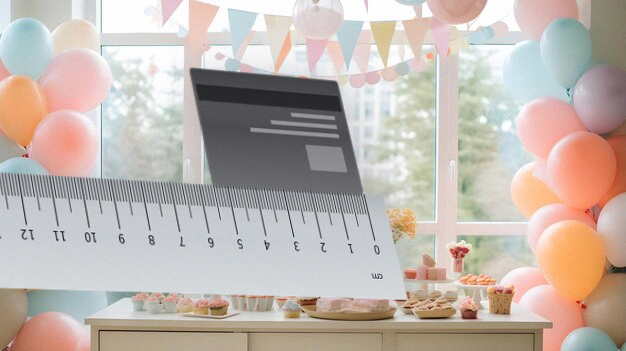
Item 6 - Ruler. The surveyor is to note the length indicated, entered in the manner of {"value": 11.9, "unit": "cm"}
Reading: {"value": 5.5, "unit": "cm"}
